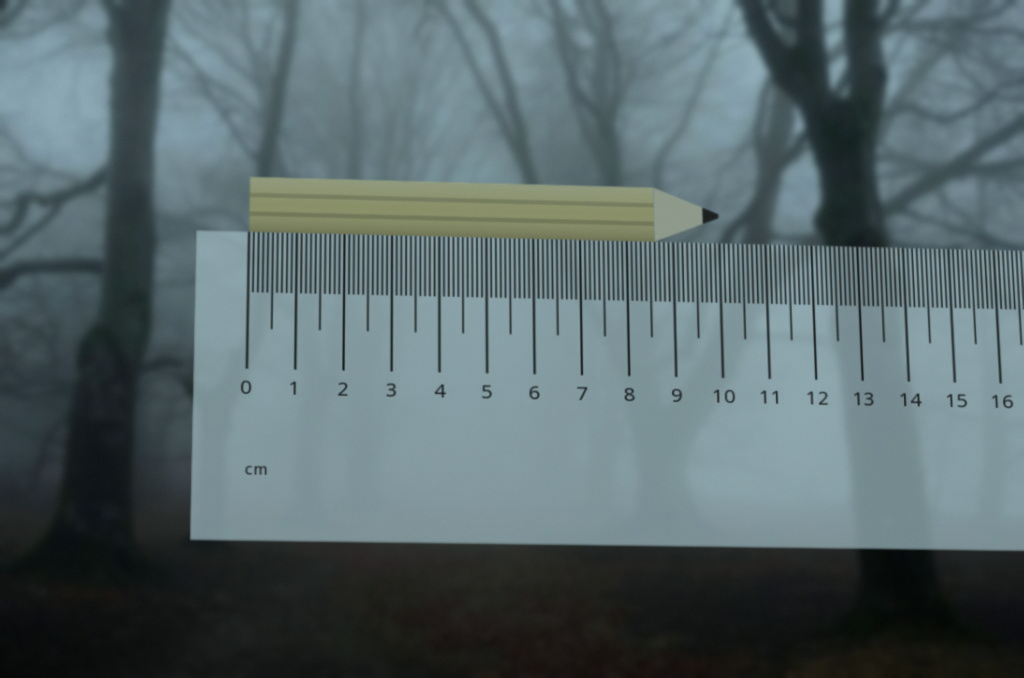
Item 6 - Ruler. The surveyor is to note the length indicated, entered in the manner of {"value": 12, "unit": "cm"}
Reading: {"value": 10, "unit": "cm"}
